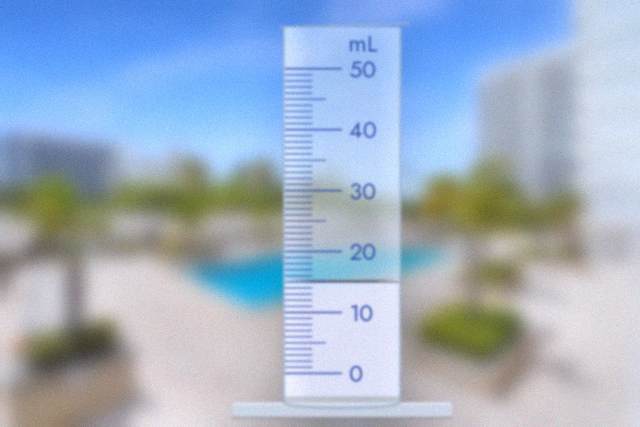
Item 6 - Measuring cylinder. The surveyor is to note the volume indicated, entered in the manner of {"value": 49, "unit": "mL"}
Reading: {"value": 15, "unit": "mL"}
